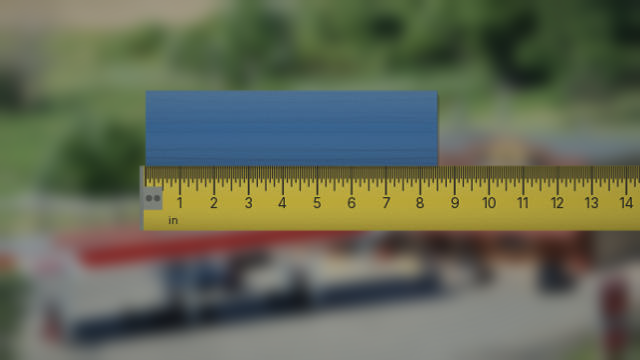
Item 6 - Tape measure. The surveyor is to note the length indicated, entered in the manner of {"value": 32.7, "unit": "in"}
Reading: {"value": 8.5, "unit": "in"}
